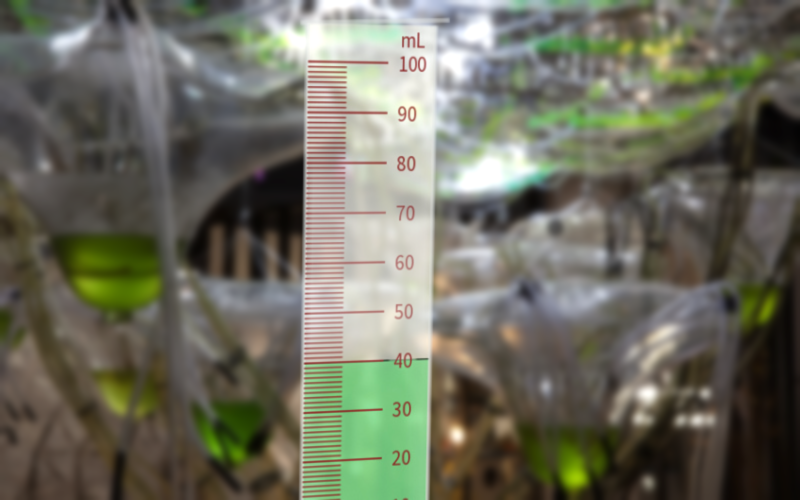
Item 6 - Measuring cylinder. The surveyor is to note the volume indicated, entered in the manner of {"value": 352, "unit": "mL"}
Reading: {"value": 40, "unit": "mL"}
